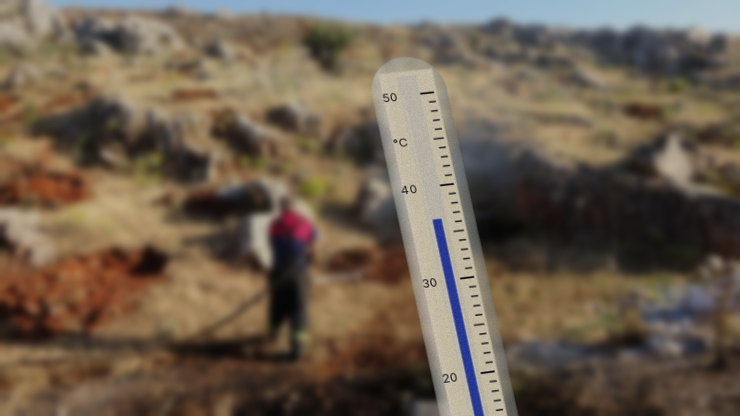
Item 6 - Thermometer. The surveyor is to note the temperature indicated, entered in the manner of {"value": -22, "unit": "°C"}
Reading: {"value": 36.5, "unit": "°C"}
